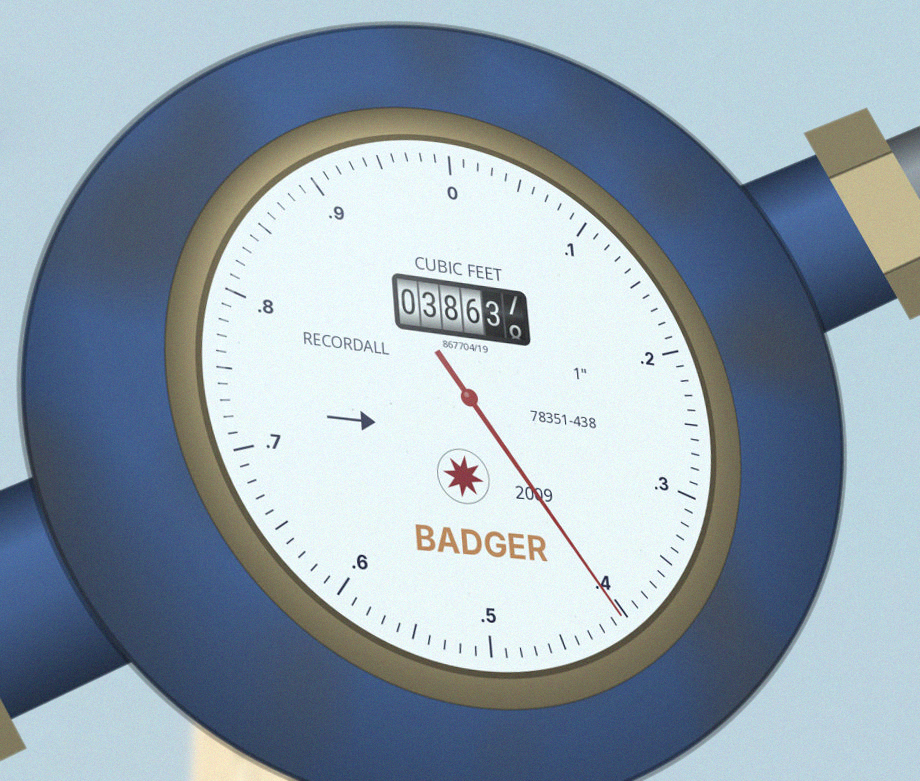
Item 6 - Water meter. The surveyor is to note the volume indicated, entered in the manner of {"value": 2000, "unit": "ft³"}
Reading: {"value": 38637.40, "unit": "ft³"}
